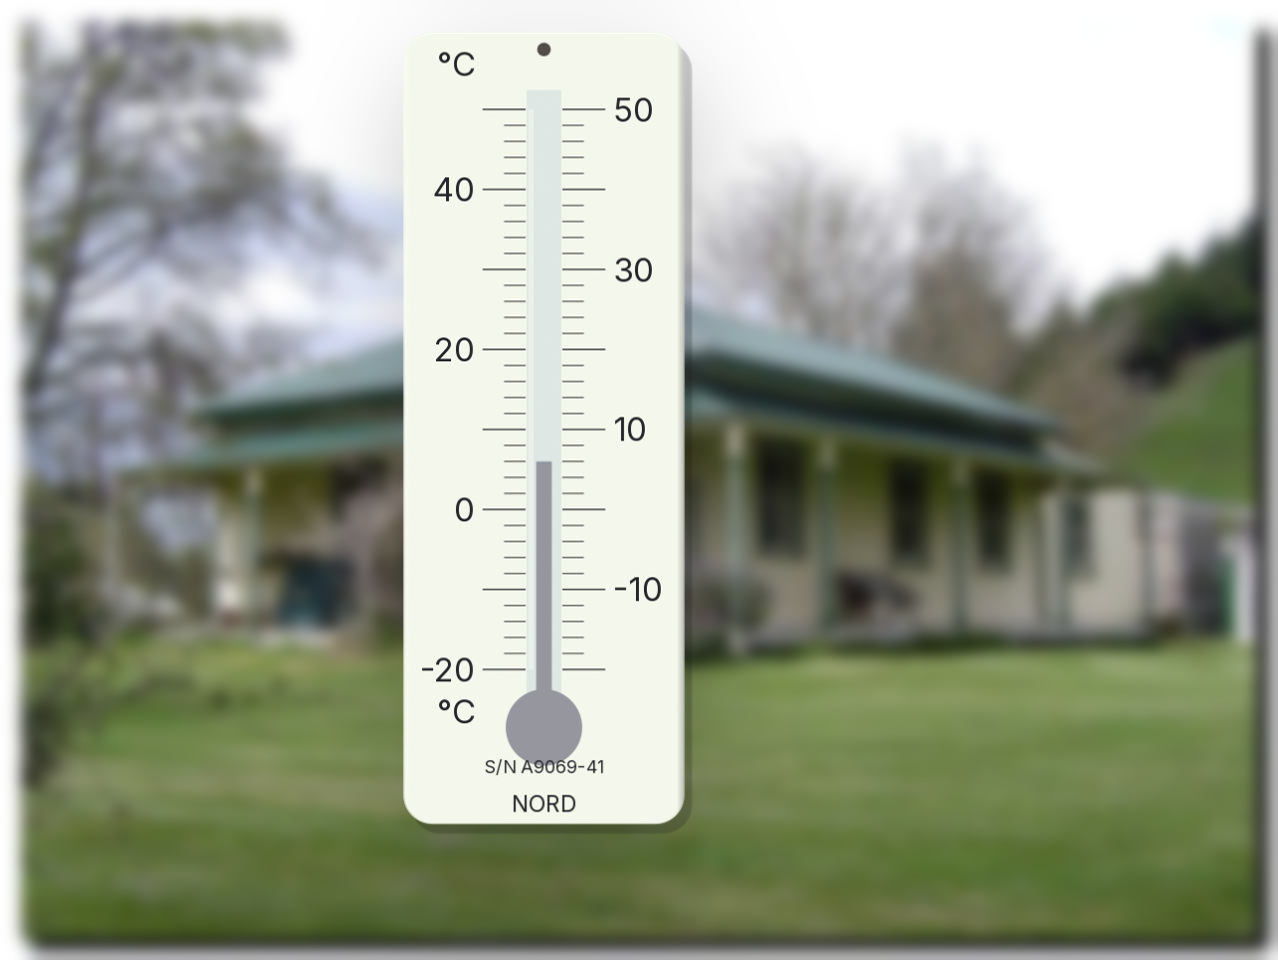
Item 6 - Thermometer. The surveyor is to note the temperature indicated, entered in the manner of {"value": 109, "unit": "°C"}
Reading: {"value": 6, "unit": "°C"}
